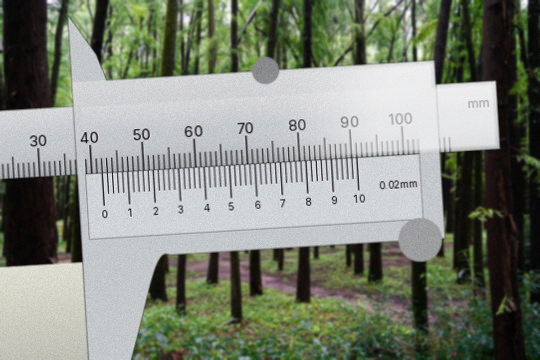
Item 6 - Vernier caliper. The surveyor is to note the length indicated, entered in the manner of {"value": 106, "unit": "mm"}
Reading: {"value": 42.0, "unit": "mm"}
